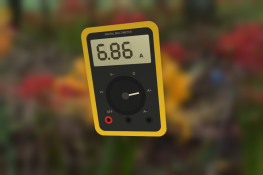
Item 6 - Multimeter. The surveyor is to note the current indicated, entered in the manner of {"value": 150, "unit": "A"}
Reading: {"value": 6.86, "unit": "A"}
